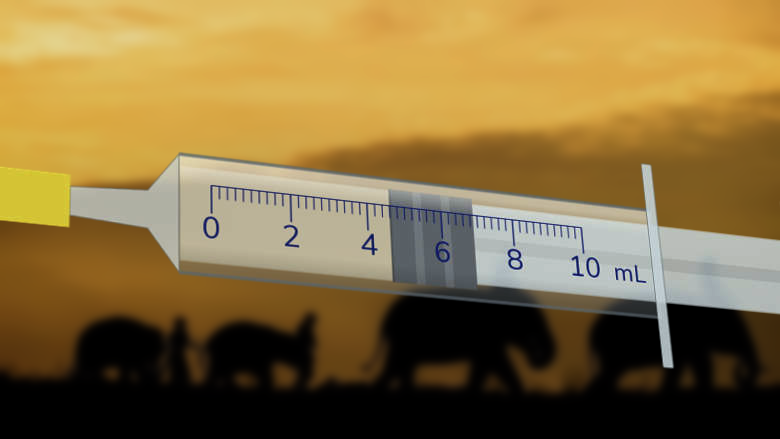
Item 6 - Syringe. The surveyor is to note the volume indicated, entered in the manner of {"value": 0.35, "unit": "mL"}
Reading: {"value": 4.6, "unit": "mL"}
